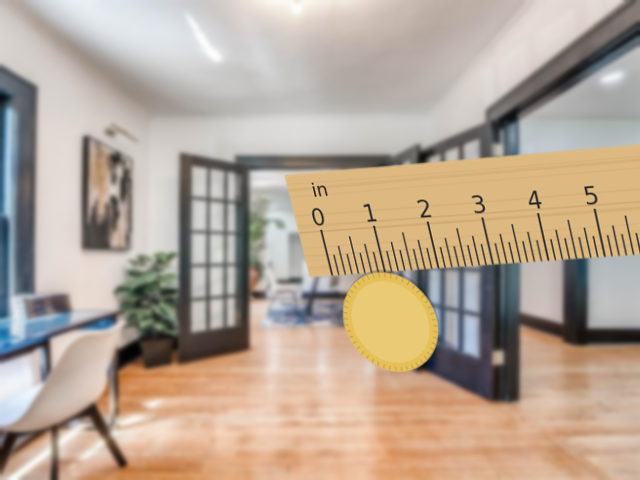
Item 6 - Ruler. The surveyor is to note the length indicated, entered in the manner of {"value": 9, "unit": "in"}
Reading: {"value": 1.75, "unit": "in"}
